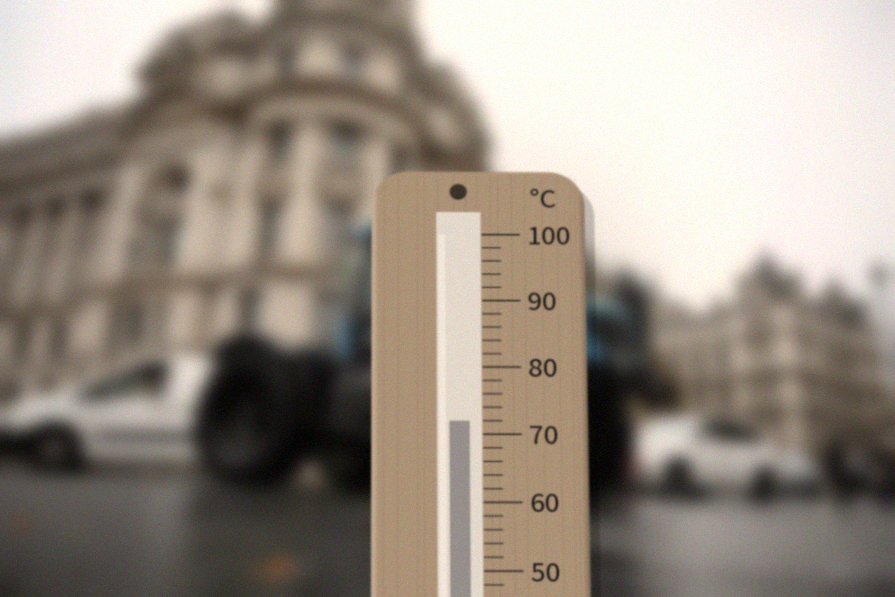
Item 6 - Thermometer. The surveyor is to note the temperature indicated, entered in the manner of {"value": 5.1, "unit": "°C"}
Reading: {"value": 72, "unit": "°C"}
